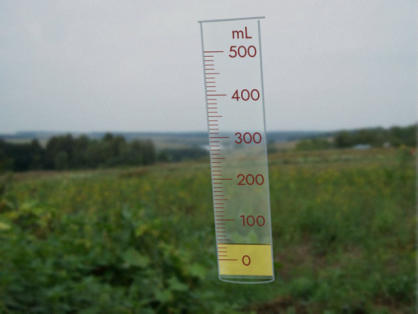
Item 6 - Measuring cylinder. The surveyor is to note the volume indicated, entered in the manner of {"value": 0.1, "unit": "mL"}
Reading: {"value": 40, "unit": "mL"}
